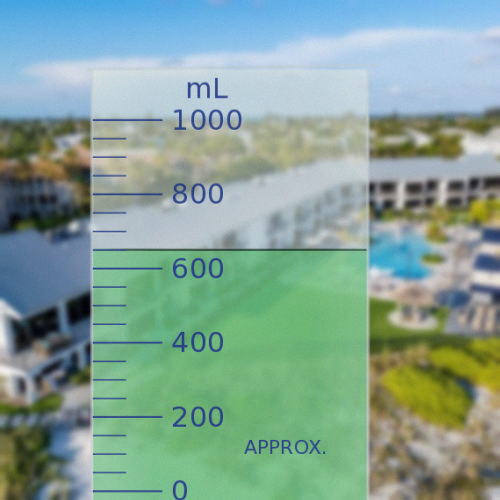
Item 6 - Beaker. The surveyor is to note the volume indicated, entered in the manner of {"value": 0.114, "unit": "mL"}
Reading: {"value": 650, "unit": "mL"}
